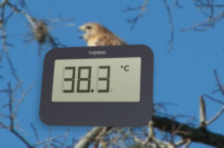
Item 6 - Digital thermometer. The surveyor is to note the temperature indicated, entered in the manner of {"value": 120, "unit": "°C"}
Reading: {"value": 38.3, "unit": "°C"}
